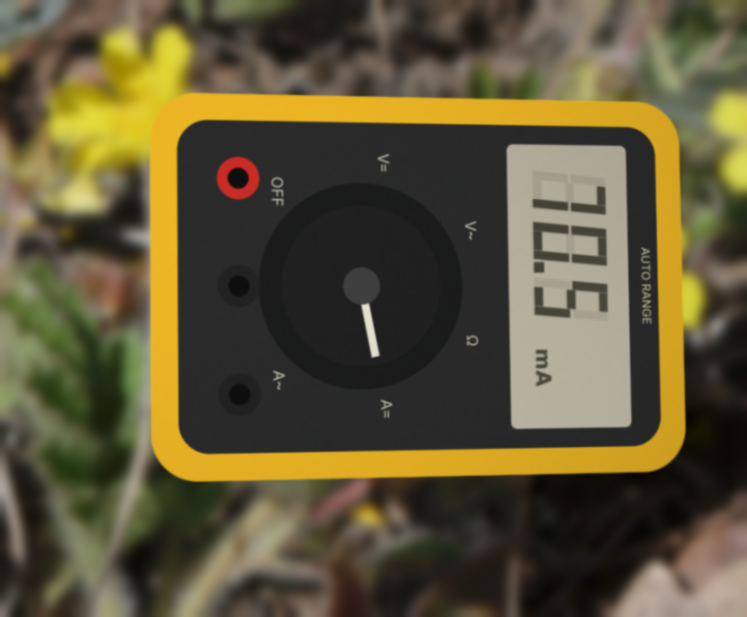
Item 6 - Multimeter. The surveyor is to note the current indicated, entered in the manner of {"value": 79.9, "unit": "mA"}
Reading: {"value": 70.5, "unit": "mA"}
